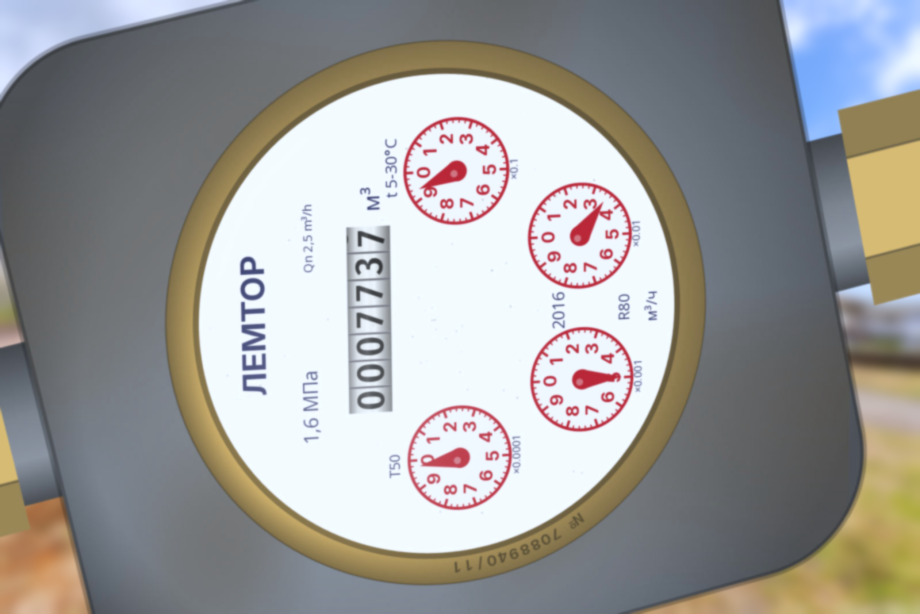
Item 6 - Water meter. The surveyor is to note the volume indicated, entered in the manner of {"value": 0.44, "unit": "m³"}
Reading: {"value": 7736.9349, "unit": "m³"}
